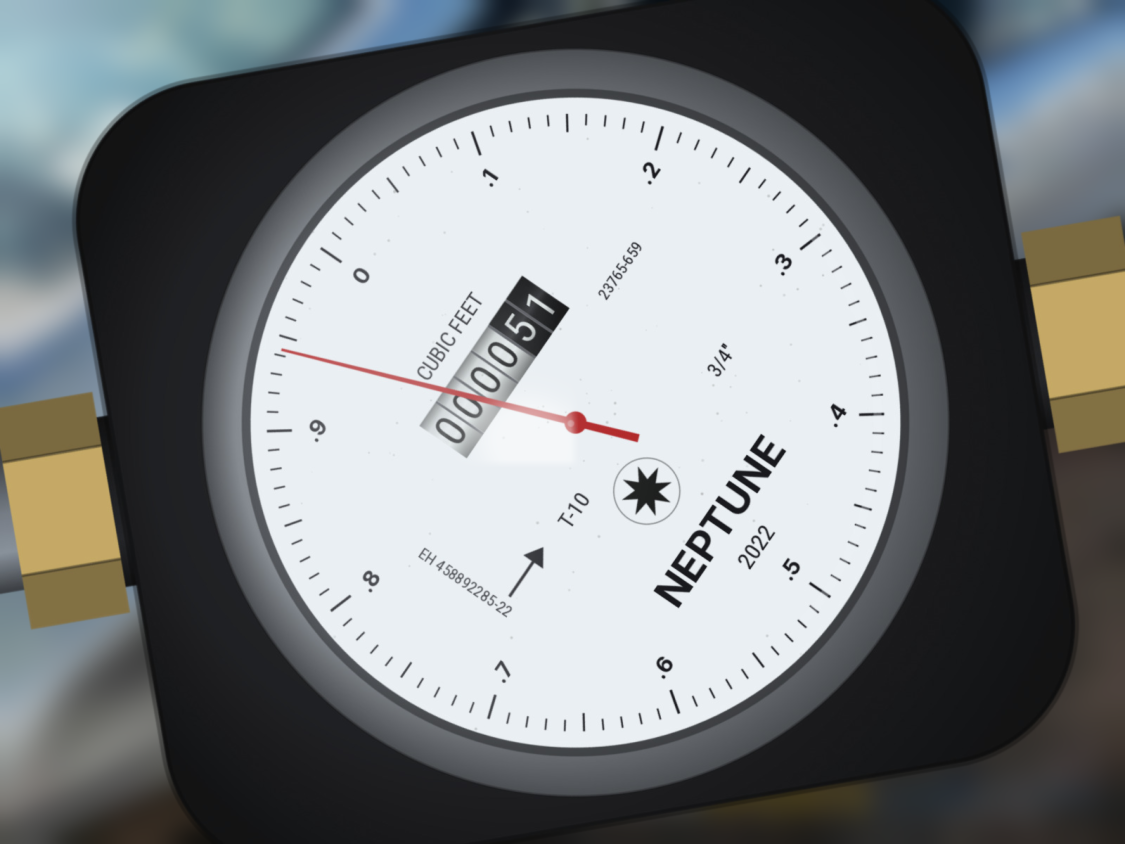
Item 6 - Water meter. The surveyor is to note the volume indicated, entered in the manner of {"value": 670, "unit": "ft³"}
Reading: {"value": 50.94, "unit": "ft³"}
